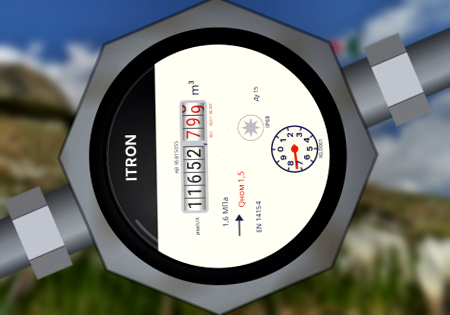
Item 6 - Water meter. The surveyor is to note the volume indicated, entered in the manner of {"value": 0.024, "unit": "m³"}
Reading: {"value": 11652.7987, "unit": "m³"}
